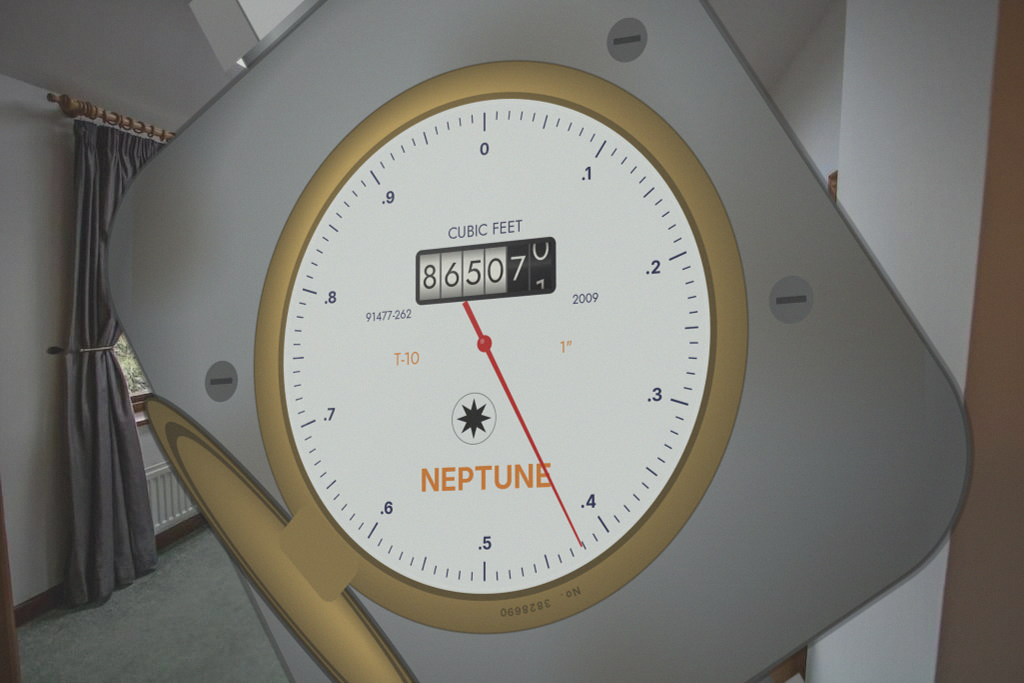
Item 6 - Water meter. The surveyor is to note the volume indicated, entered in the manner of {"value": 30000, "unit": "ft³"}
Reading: {"value": 865070.42, "unit": "ft³"}
